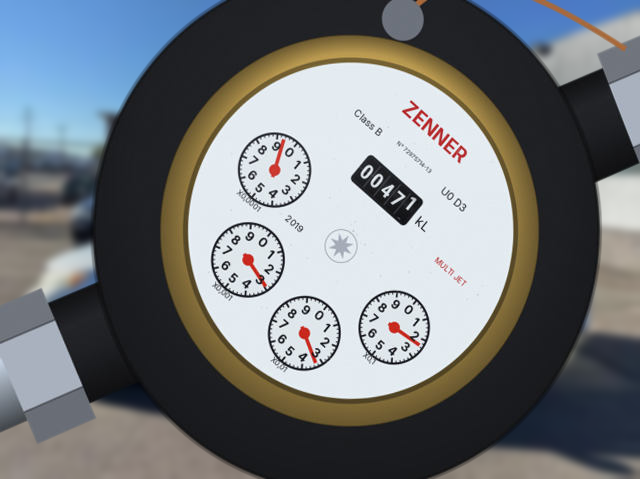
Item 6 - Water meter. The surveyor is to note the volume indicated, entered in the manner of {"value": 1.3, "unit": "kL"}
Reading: {"value": 471.2329, "unit": "kL"}
